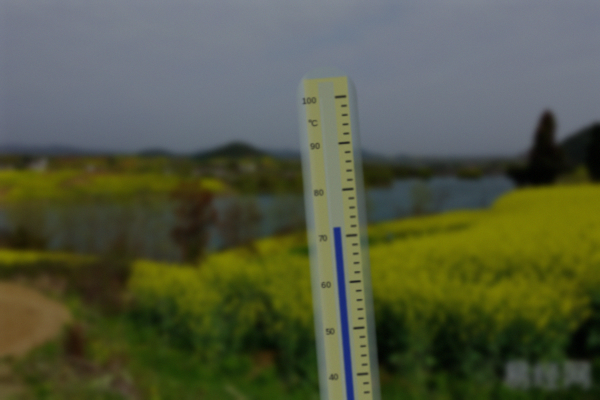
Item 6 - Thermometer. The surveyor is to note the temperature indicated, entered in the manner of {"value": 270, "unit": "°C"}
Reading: {"value": 72, "unit": "°C"}
